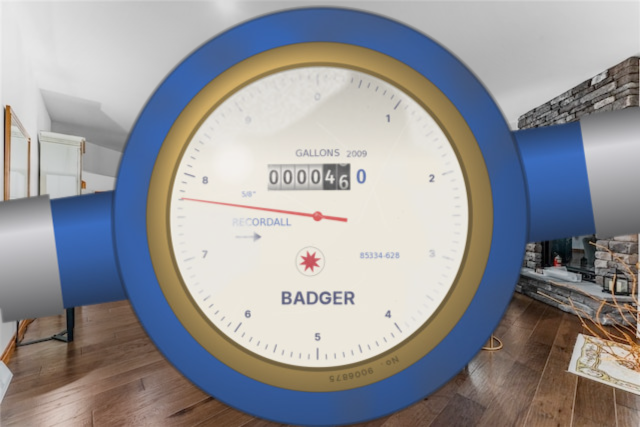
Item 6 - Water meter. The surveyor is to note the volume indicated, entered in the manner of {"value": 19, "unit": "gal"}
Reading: {"value": 457.7, "unit": "gal"}
